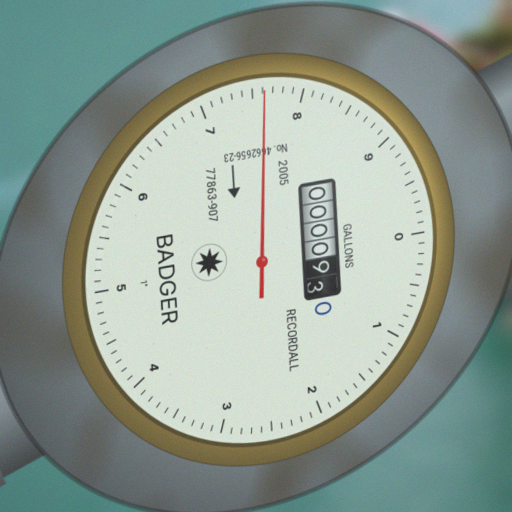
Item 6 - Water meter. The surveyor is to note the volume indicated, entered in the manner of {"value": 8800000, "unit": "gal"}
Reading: {"value": 927.6, "unit": "gal"}
